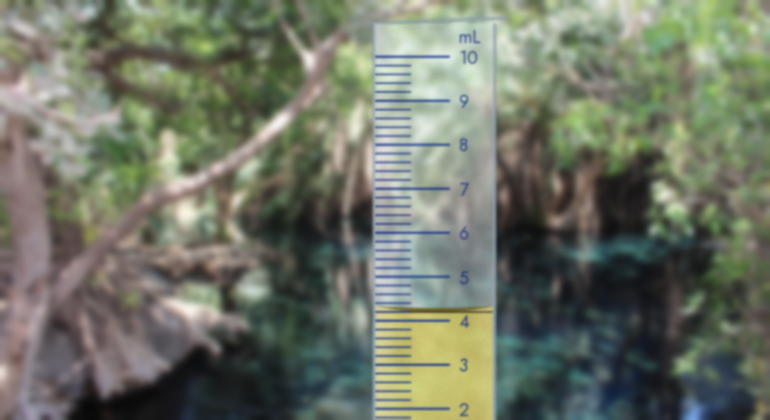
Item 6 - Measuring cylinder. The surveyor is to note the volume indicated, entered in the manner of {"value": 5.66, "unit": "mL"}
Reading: {"value": 4.2, "unit": "mL"}
